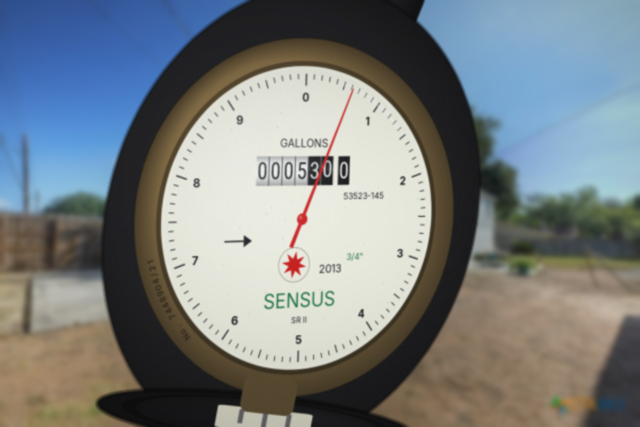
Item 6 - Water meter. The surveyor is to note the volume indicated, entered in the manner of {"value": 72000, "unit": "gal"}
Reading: {"value": 5300.6, "unit": "gal"}
